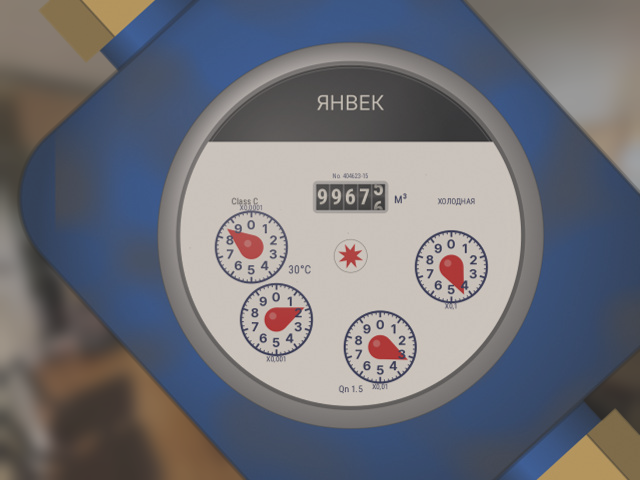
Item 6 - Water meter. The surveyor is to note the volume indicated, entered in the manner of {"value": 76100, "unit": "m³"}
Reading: {"value": 99675.4318, "unit": "m³"}
